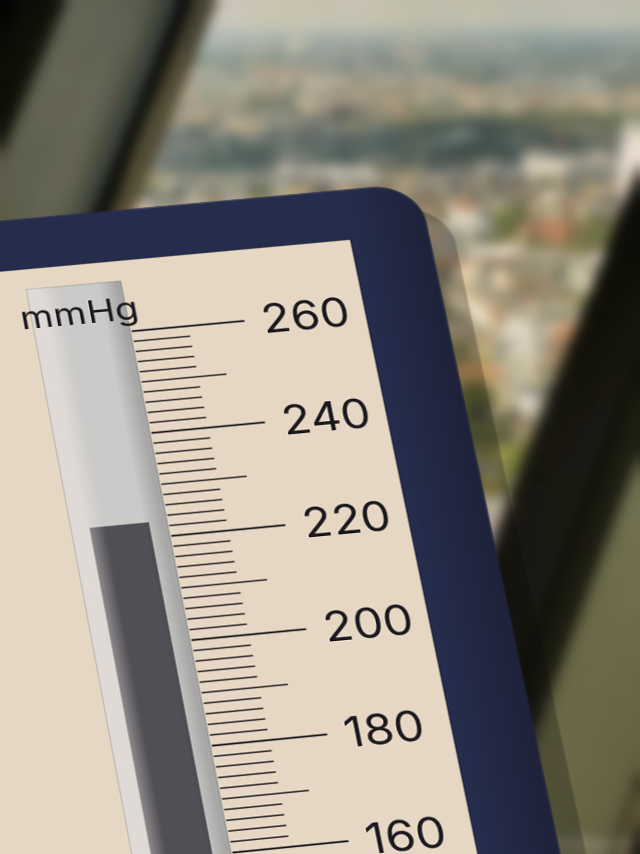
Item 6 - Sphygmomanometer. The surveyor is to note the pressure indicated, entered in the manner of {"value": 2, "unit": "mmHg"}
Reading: {"value": 223, "unit": "mmHg"}
